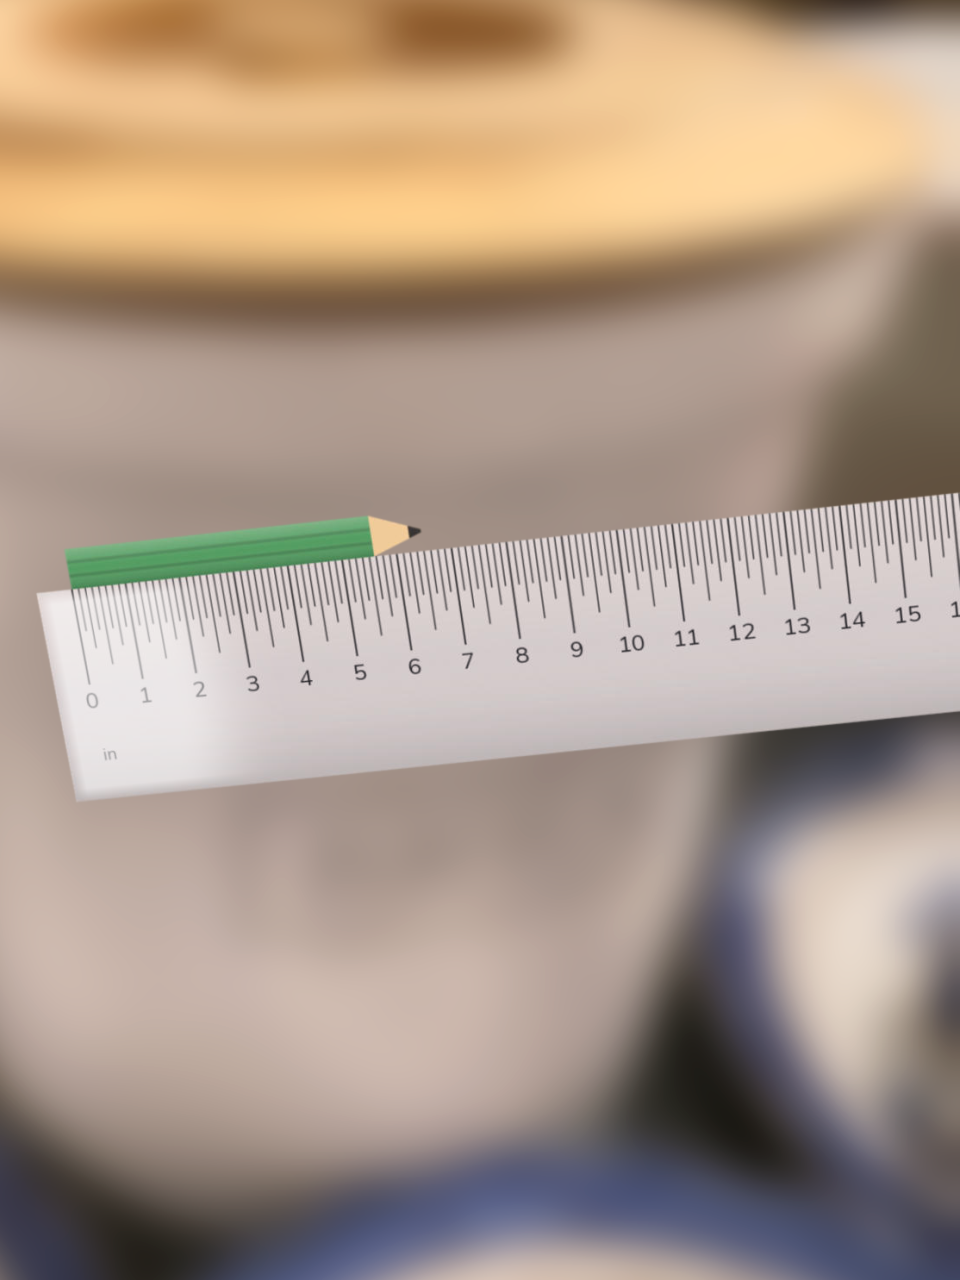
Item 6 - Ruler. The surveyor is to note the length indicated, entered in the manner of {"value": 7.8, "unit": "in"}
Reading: {"value": 6.5, "unit": "in"}
